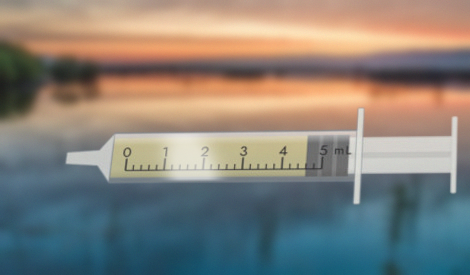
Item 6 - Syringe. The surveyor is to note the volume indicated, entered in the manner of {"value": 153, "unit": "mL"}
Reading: {"value": 4.6, "unit": "mL"}
